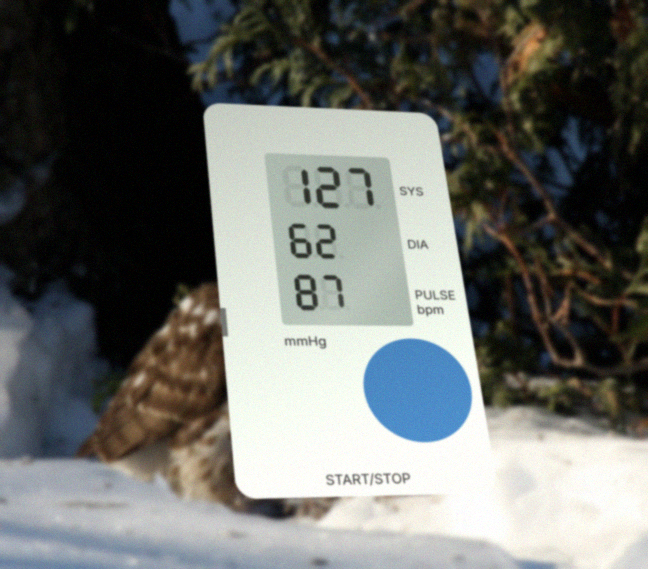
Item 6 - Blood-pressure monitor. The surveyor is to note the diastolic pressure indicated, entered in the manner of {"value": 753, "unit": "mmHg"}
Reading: {"value": 62, "unit": "mmHg"}
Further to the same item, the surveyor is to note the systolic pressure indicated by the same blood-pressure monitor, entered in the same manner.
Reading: {"value": 127, "unit": "mmHg"}
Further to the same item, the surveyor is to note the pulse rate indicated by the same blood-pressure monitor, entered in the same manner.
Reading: {"value": 87, "unit": "bpm"}
